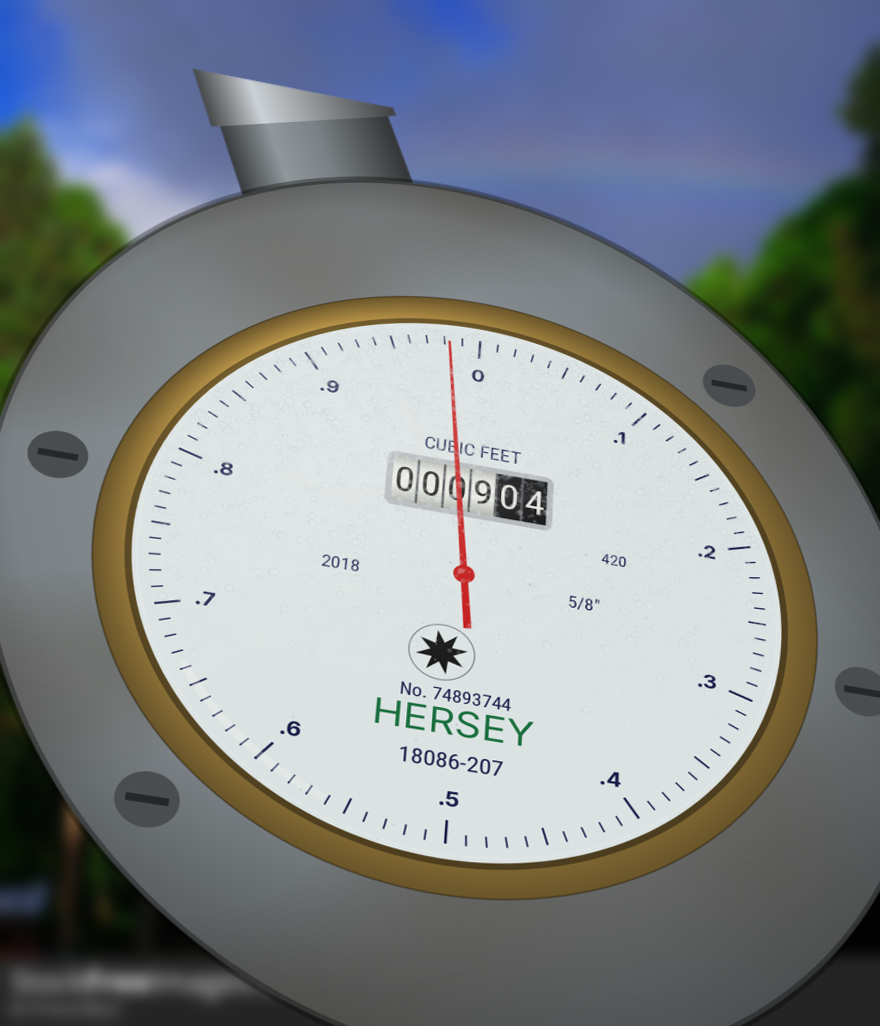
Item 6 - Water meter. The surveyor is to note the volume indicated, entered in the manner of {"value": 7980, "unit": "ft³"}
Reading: {"value": 903.98, "unit": "ft³"}
